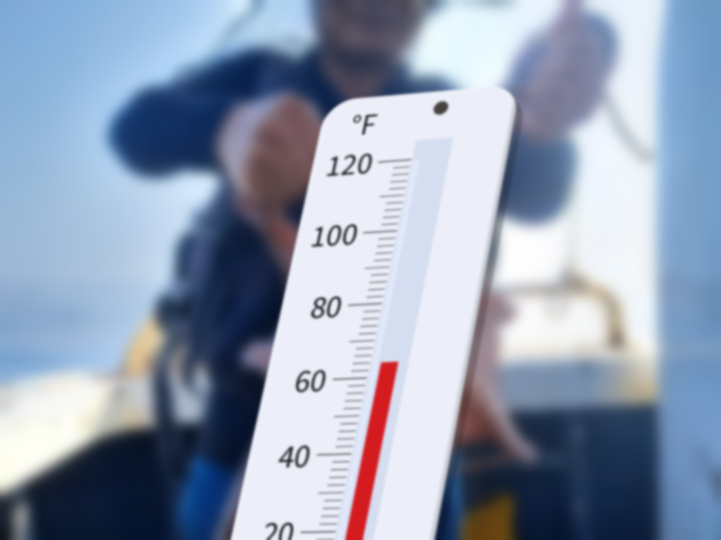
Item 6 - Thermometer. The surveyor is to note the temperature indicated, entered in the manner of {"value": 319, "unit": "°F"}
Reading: {"value": 64, "unit": "°F"}
